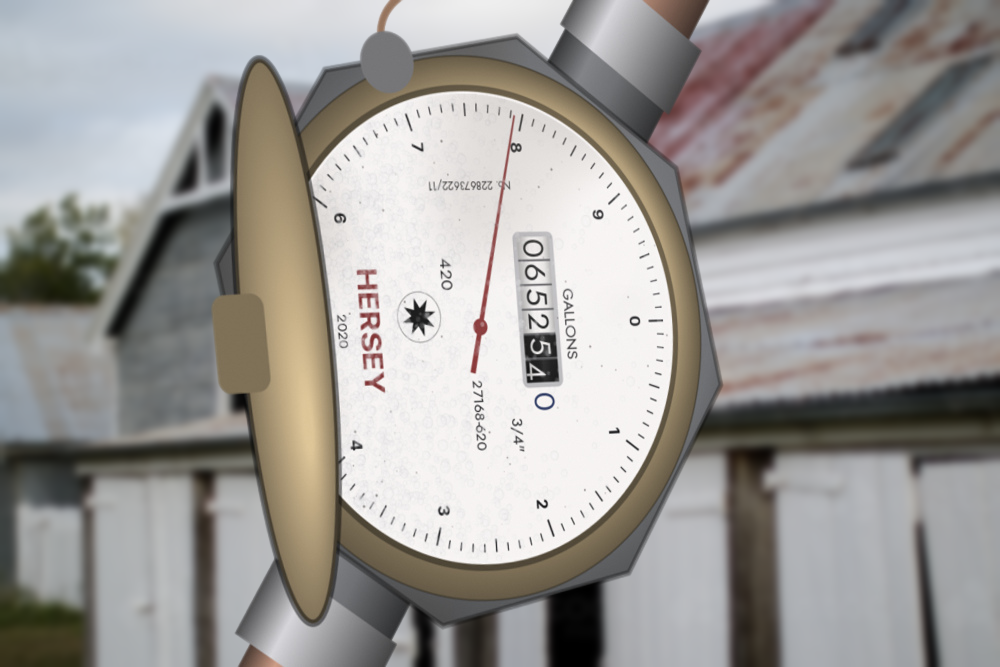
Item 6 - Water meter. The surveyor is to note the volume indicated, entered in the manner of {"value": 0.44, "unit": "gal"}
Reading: {"value": 652537.9, "unit": "gal"}
